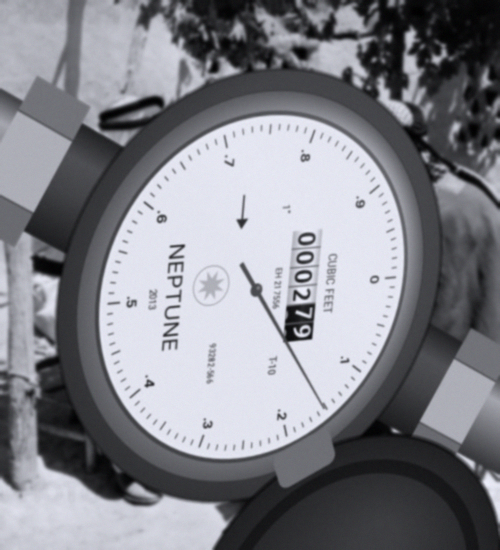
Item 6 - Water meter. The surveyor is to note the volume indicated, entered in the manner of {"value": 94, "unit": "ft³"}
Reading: {"value": 279.15, "unit": "ft³"}
